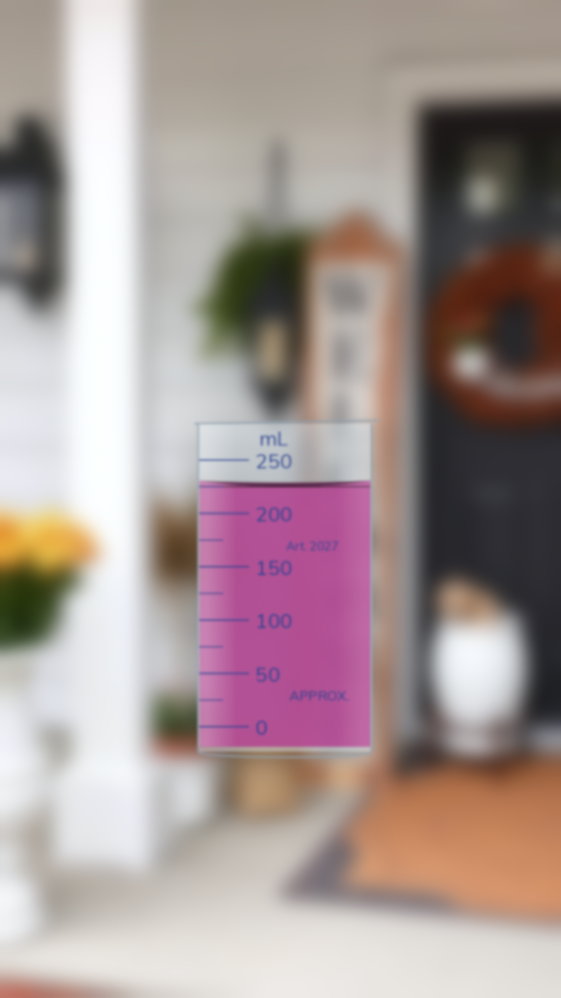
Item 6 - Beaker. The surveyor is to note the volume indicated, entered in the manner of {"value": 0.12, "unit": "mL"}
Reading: {"value": 225, "unit": "mL"}
